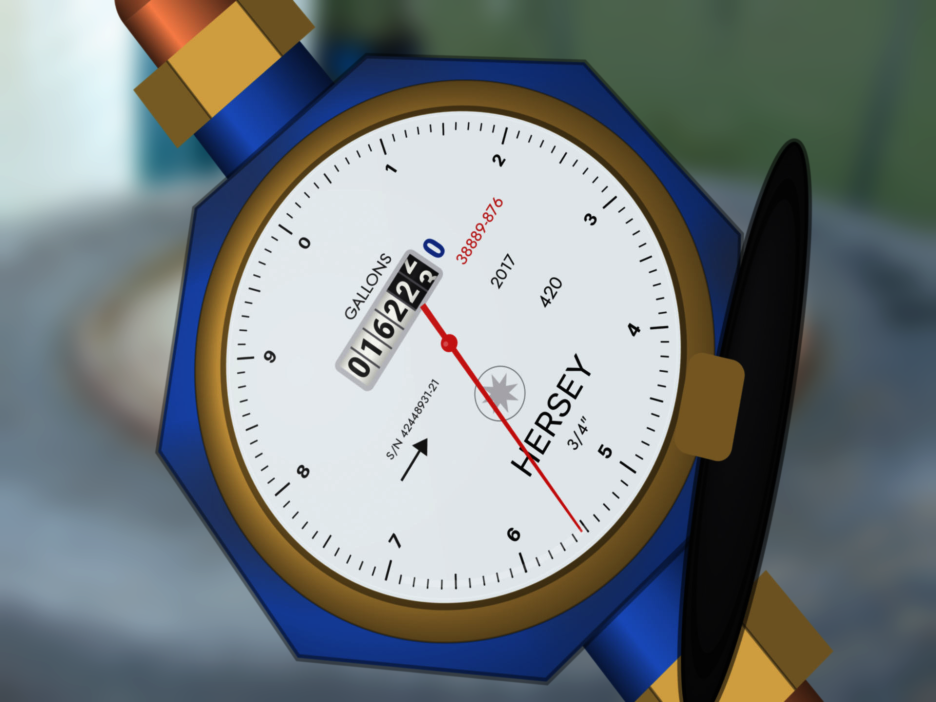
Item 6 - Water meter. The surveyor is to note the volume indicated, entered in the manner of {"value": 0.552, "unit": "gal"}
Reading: {"value": 162225.5, "unit": "gal"}
